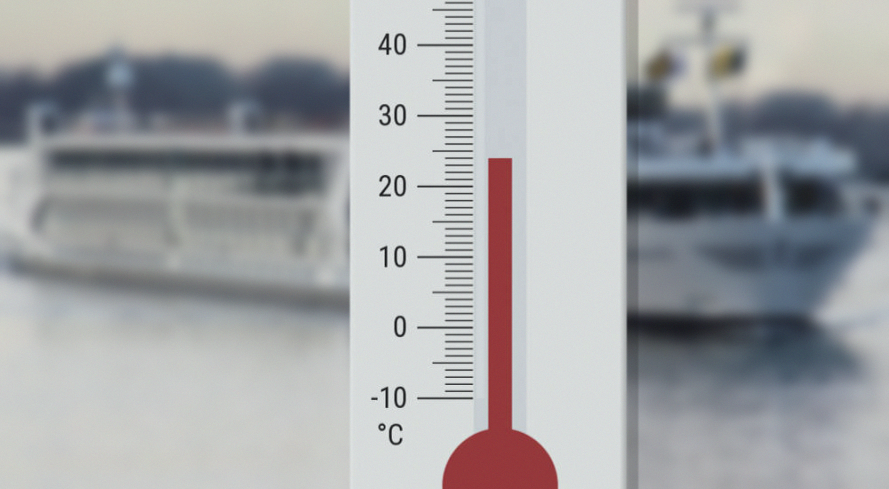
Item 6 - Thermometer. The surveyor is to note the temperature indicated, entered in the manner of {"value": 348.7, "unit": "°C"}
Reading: {"value": 24, "unit": "°C"}
